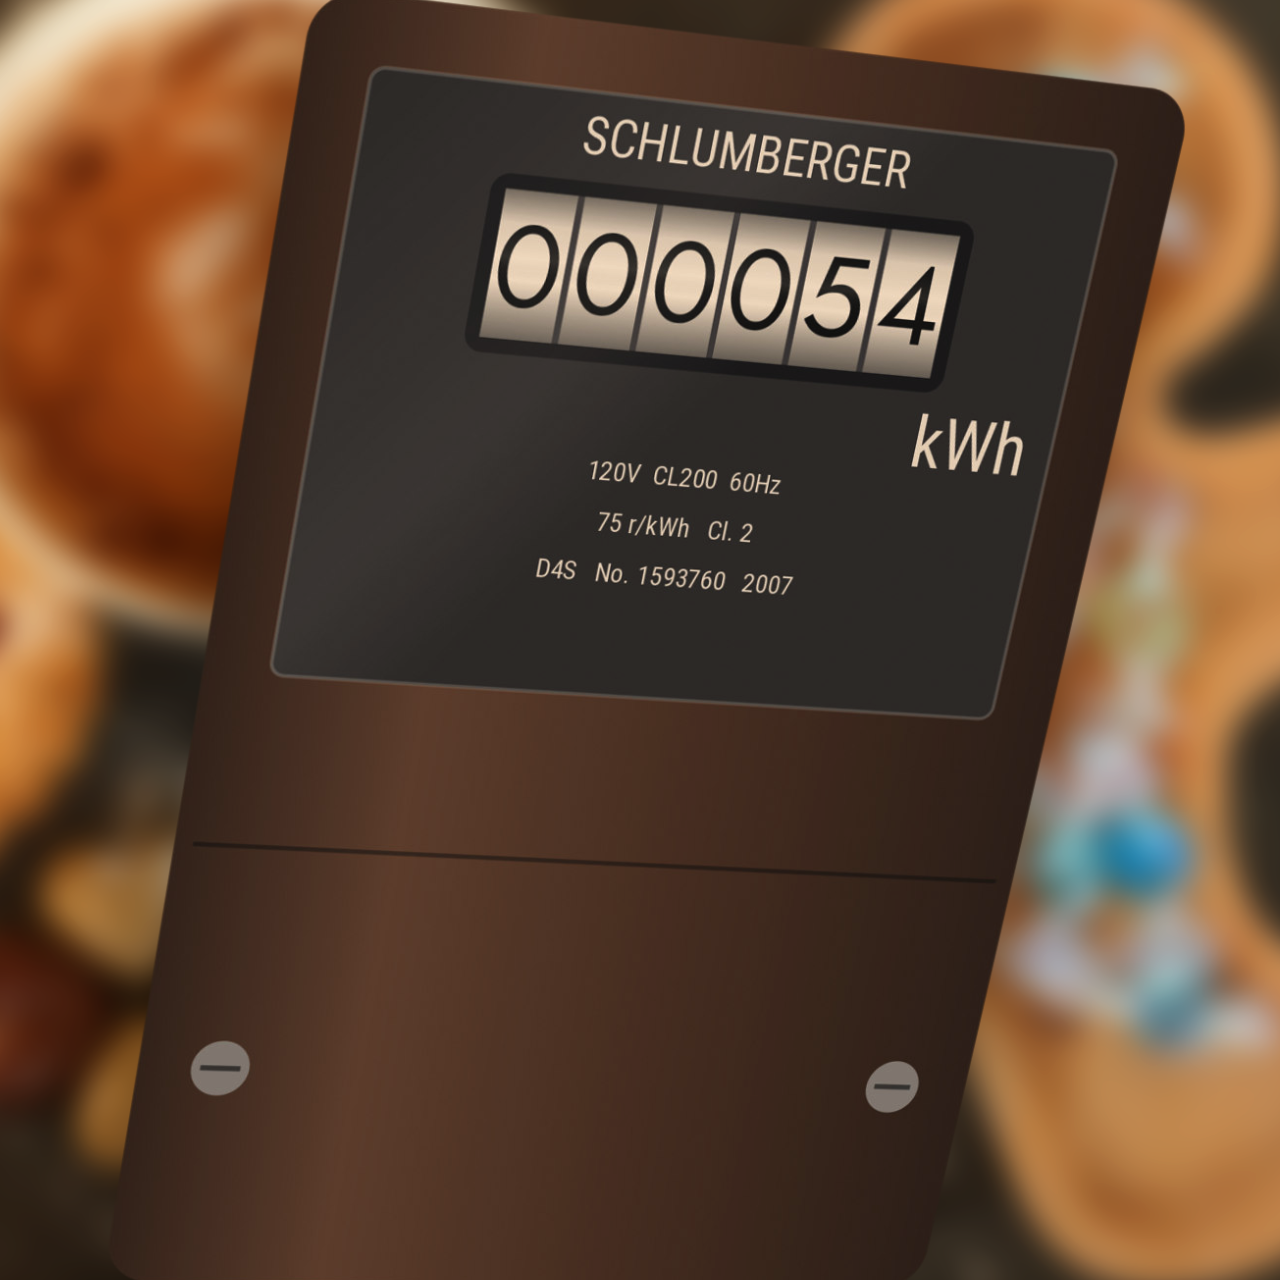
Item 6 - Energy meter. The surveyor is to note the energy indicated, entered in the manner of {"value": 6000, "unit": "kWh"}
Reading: {"value": 54, "unit": "kWh"}
